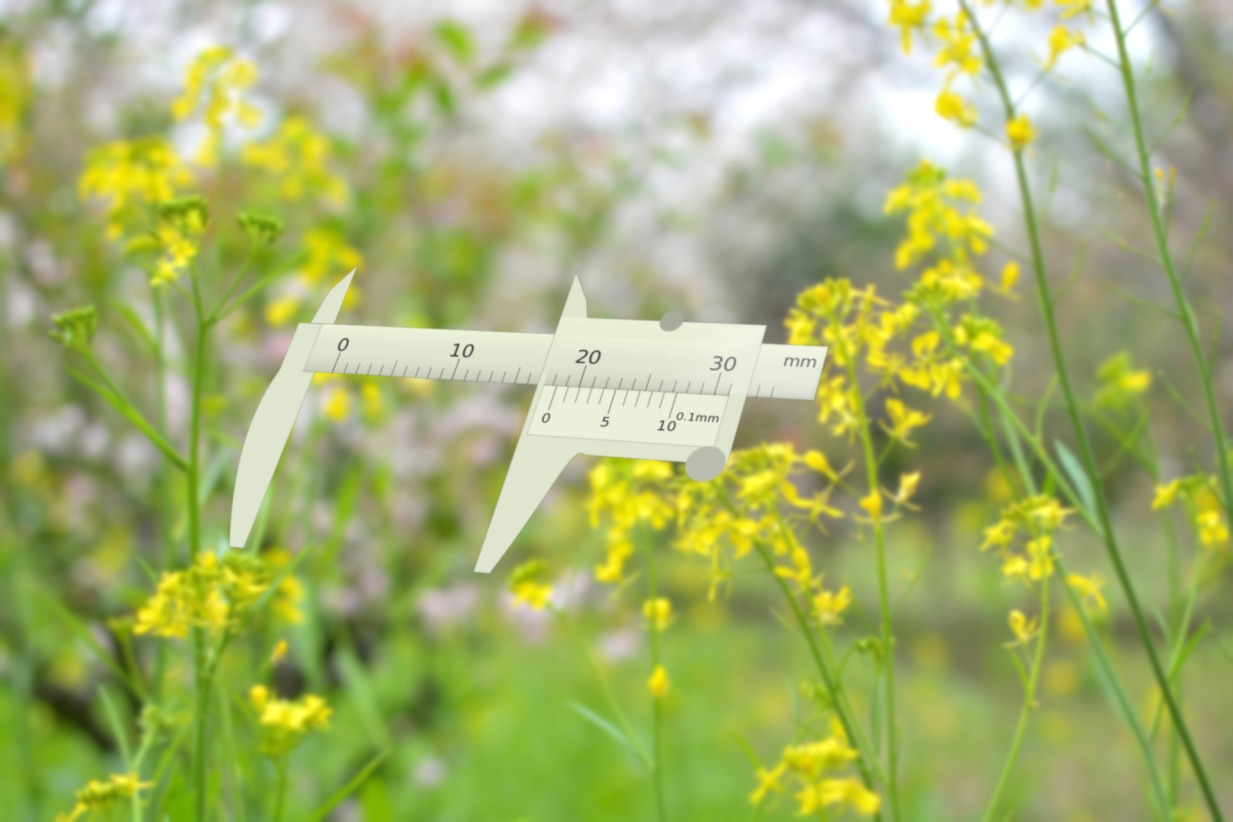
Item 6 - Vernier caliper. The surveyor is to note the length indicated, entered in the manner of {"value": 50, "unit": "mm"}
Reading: {"value": 18.3, "unit": "mm"}
